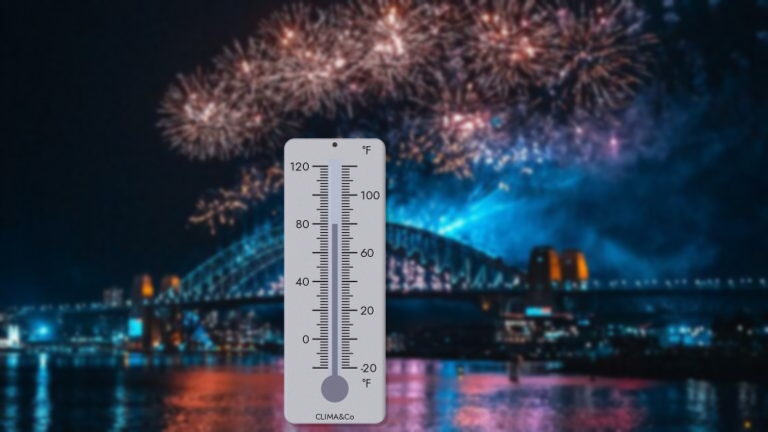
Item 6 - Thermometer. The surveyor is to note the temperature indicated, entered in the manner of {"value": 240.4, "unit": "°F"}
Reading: {"value": 80, "unit": "°F"}
